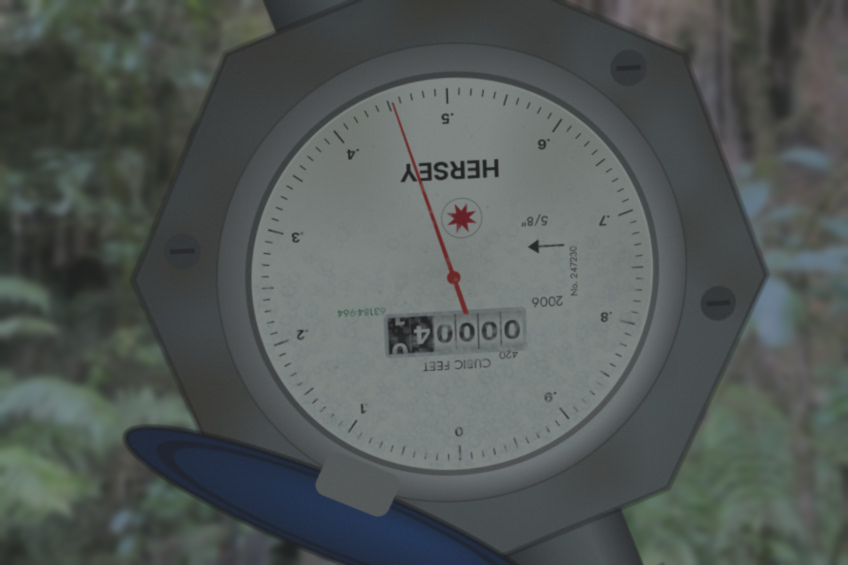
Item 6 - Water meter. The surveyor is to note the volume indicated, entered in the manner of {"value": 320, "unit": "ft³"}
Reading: {"value": 40.45, "unit": "ft³"}
